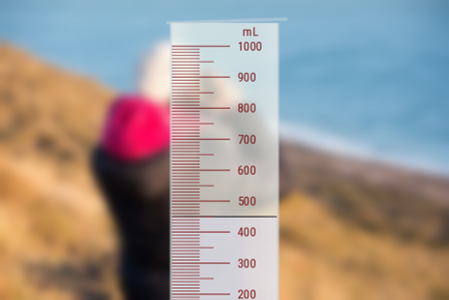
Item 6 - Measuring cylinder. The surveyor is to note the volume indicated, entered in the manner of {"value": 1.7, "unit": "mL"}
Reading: {"value": 450, "unit": "mL"}
